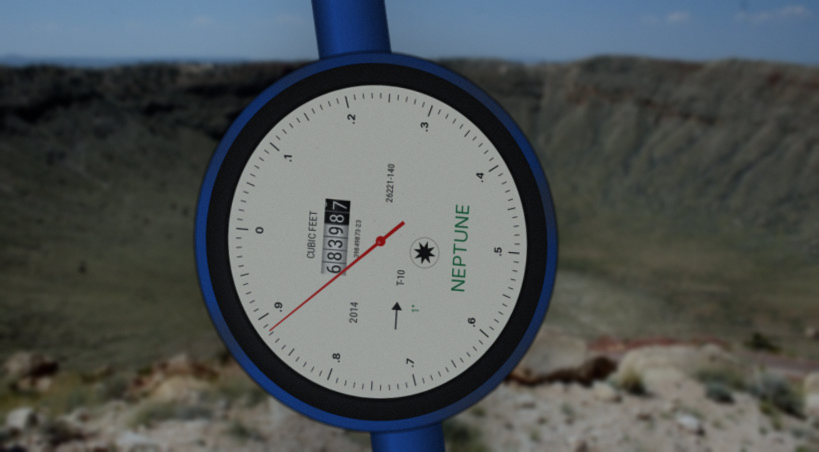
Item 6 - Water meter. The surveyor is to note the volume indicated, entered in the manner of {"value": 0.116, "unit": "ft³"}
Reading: {"value": 683986.88, "unit": "ft³"}
